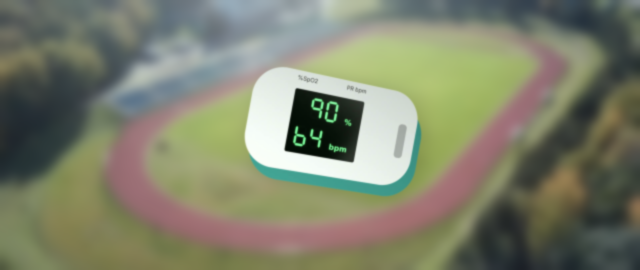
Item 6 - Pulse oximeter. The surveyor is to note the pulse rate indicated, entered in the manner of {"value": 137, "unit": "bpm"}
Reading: {"value": 64, "unit": "bpm"}
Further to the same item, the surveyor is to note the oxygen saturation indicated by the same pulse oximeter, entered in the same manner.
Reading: {"value": 90, "unit": "%"}
